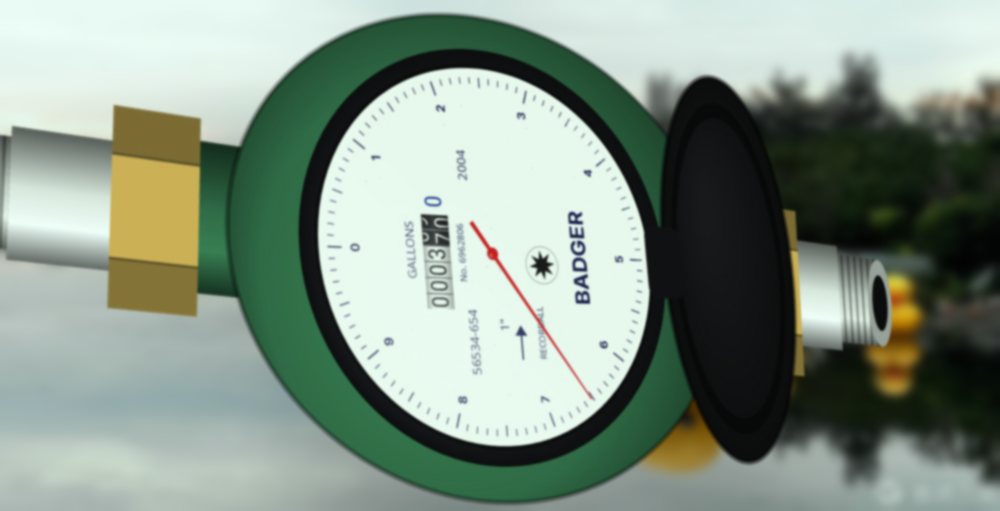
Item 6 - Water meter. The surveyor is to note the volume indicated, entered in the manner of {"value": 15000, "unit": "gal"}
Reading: {"value": 3696.5, "unit": "gal"}
